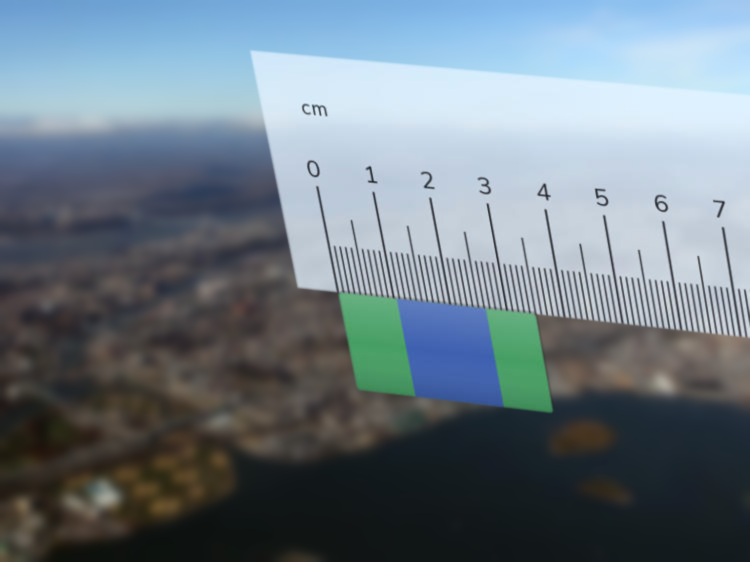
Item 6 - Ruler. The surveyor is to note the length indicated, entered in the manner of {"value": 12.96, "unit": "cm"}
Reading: {"value": 3.5, "unit": "cm"}
